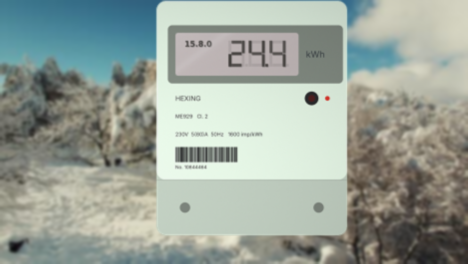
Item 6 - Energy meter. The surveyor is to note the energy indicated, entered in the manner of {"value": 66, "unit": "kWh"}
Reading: {"value": 24.4, "unit": "kWh"}
